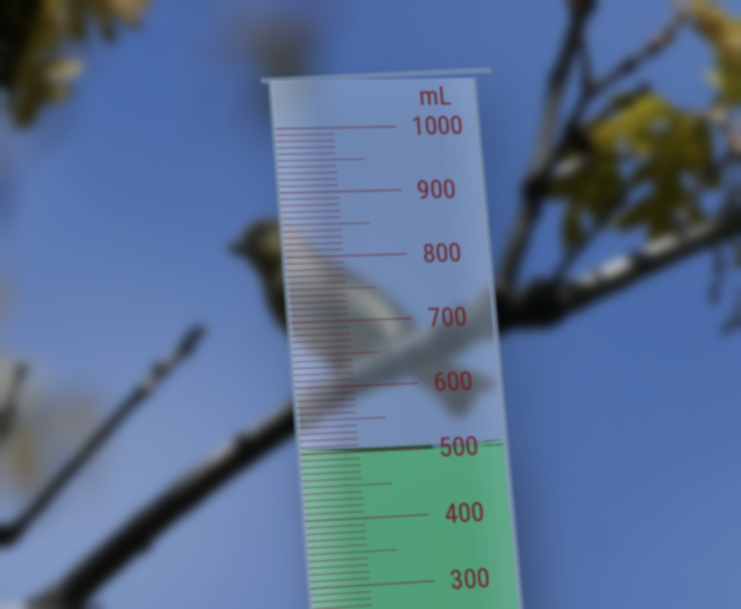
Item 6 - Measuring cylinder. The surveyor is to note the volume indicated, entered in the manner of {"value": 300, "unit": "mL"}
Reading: {"value": 500, "unit": "mL"}
